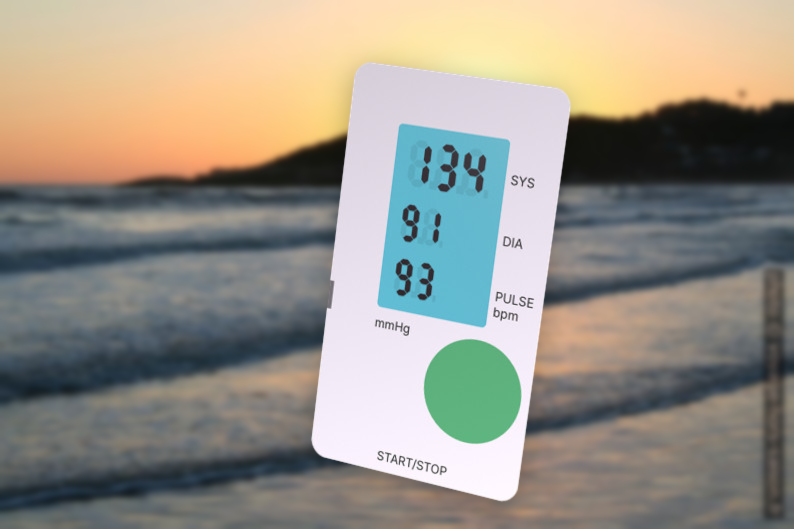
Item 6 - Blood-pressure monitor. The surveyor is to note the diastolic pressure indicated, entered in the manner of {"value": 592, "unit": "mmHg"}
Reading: {"value": 91, "unit": "mmHg"}
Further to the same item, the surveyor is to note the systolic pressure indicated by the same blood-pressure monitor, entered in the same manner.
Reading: {"value": 134, "unit": "mmHg"}
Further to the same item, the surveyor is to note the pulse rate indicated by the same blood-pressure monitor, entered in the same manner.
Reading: {"value": 93, "unit": "bpm"}
